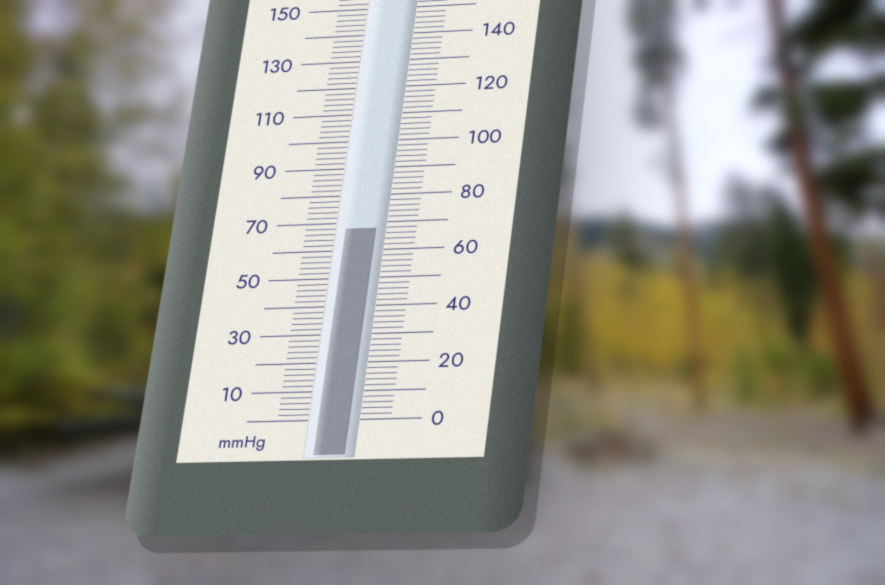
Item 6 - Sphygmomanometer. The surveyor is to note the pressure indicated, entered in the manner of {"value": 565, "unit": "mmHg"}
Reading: {"value": 68, "unit": "mmHg"}
